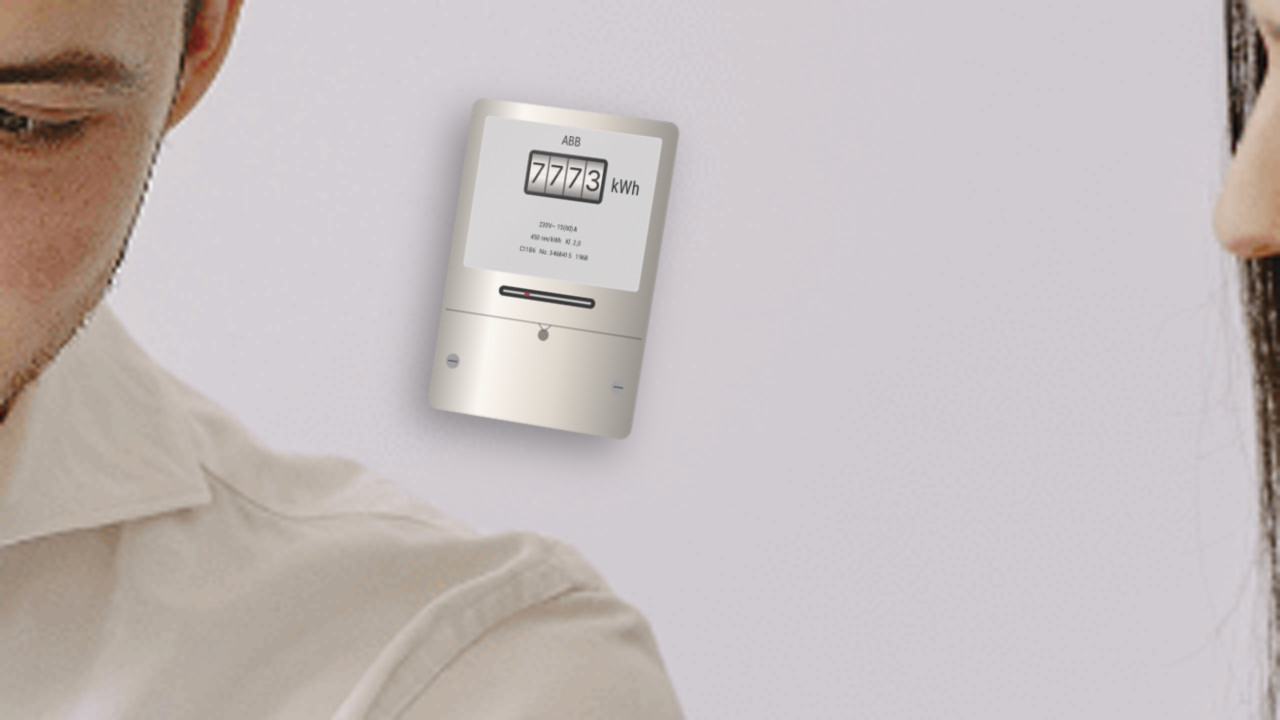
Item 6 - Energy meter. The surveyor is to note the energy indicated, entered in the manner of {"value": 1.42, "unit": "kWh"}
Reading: {"value": 7773, "unit": "kWh"}
